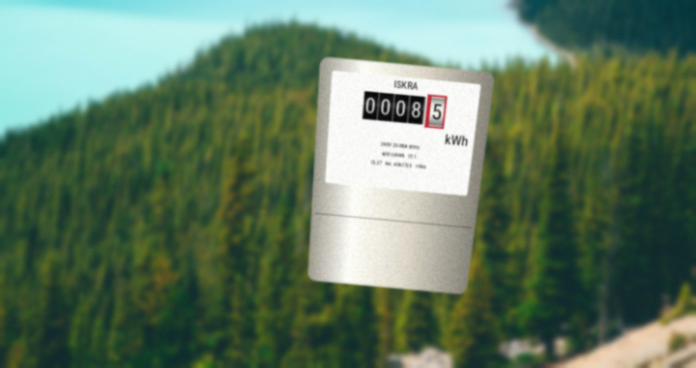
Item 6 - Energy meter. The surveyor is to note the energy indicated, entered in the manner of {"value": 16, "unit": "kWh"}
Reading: {"value": 8.5, "unit": "kWh"}
